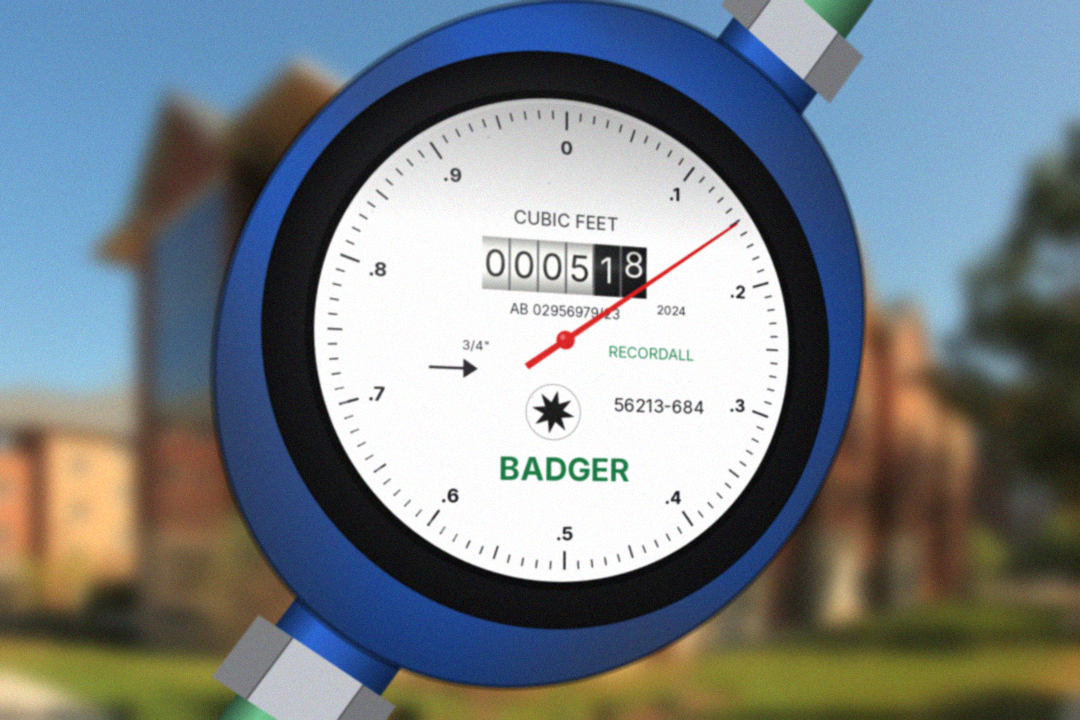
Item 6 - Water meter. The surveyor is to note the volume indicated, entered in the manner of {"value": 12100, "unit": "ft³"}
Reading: {"value": 518.15, "unit": "ft³"}
